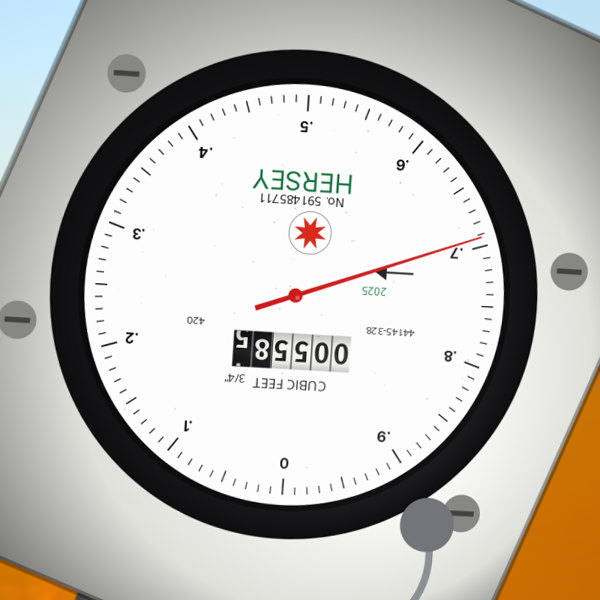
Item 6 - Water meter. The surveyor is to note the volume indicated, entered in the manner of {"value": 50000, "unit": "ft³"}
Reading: {"value": 5584.69, "unit": "ft³"}
